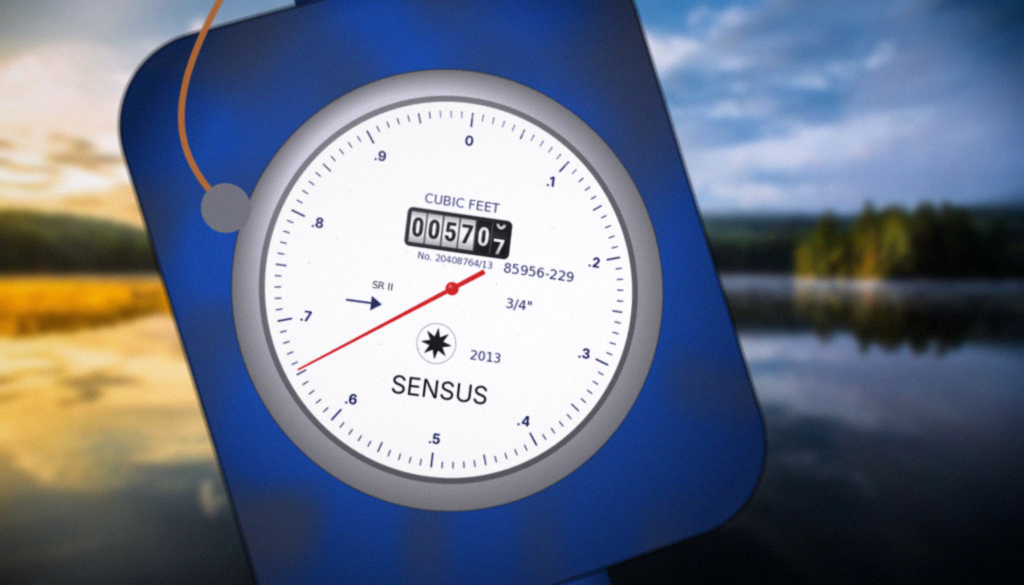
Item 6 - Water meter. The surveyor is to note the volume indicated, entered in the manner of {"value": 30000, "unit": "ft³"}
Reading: {"value": 5706.65, "unit": "ft³"}
